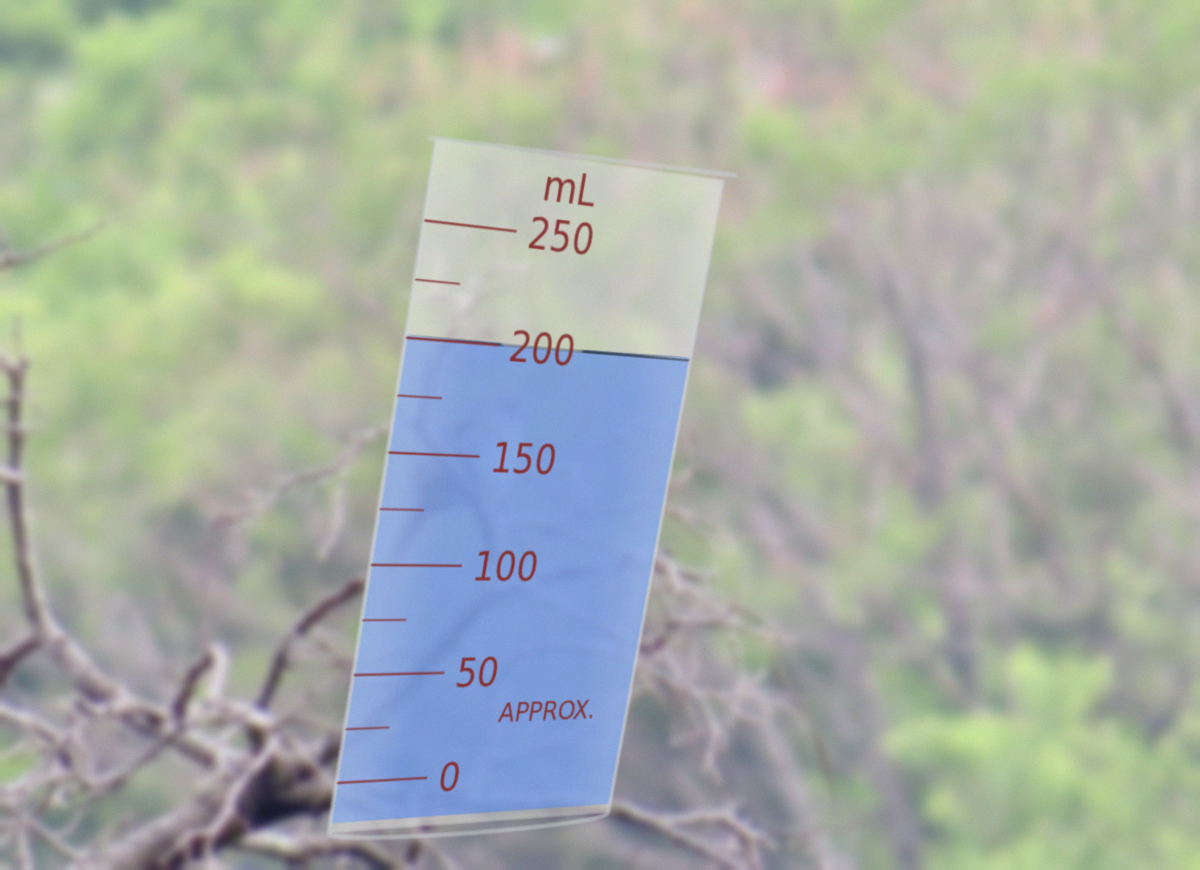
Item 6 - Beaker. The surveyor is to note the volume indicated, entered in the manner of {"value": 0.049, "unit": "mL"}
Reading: {"value": 200, "unit": "mL"}
